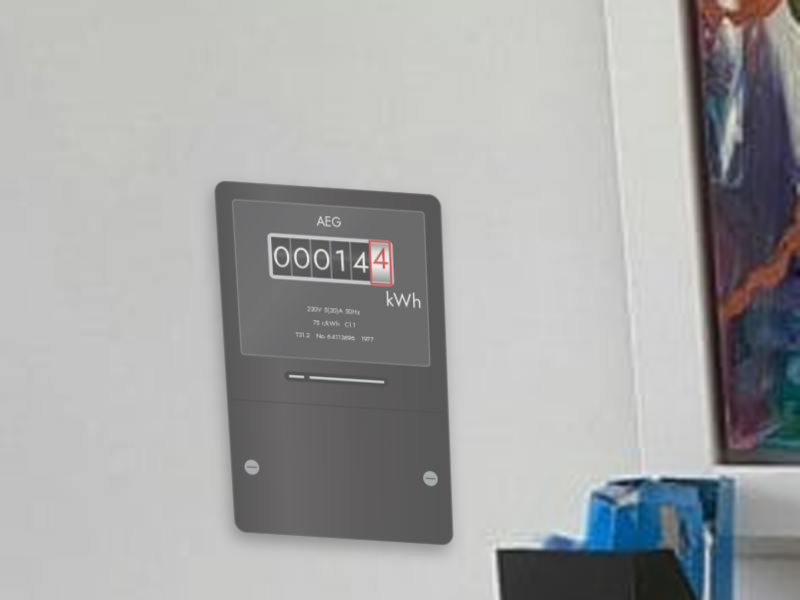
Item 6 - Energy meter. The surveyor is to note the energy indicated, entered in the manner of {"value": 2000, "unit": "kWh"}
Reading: {"value": 14.4, "unit": "kWh"}
